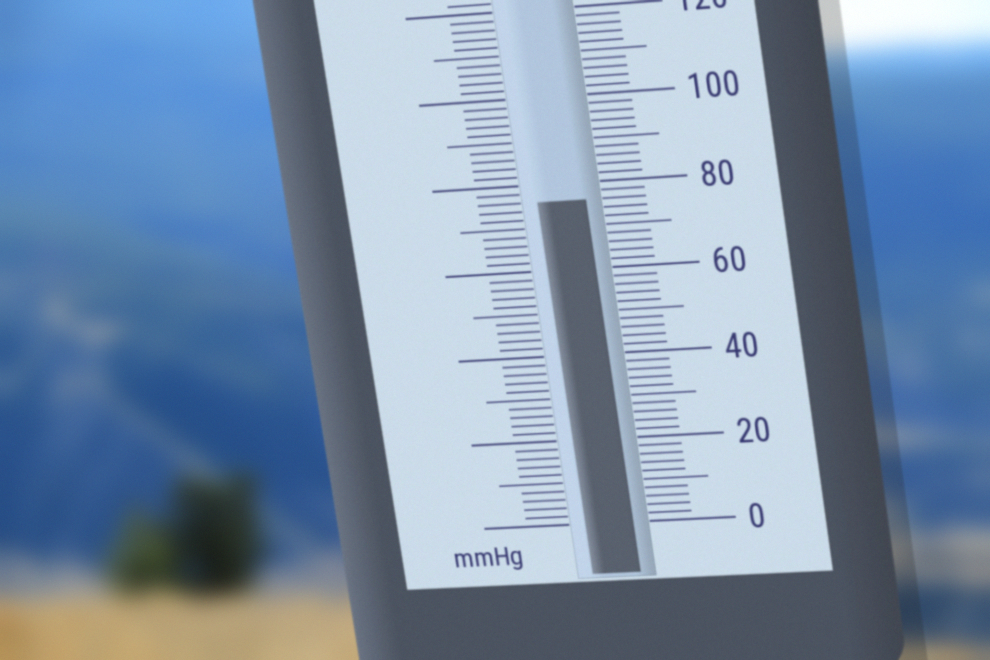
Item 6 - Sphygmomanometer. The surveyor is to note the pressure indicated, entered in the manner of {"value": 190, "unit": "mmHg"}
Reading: {"value": 76, "unit": "mmHg"}
